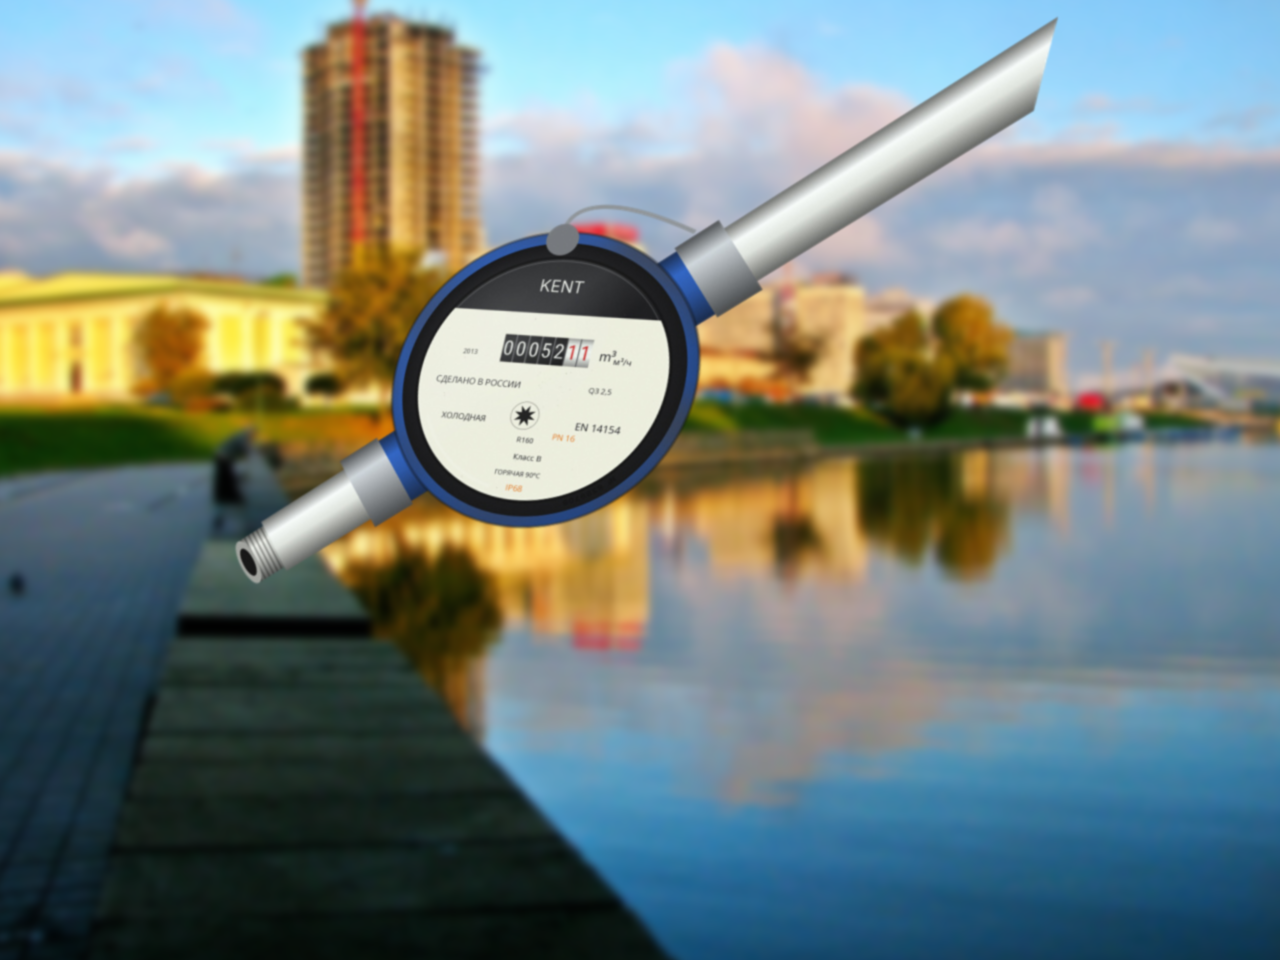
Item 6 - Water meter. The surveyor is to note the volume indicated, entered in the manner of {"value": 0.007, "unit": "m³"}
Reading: {"value": 52.11, "unit": "m³"}
